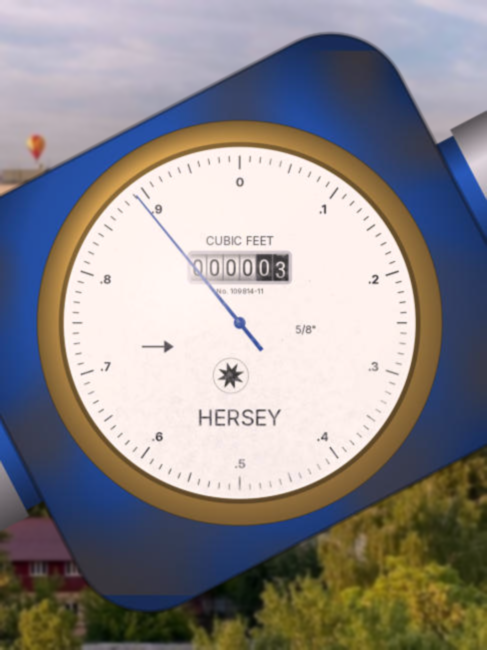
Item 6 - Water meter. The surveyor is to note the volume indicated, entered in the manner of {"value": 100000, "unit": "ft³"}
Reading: {"value": 2.89, "unit": "ft³"}
